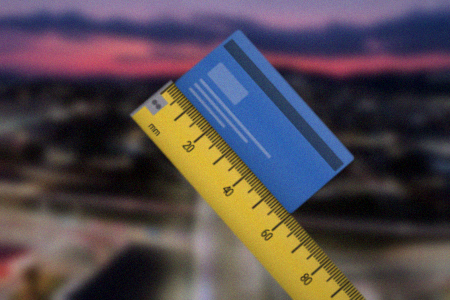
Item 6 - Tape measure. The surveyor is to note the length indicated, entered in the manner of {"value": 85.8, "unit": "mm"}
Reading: {"value": 60, "unit": "mm"}
